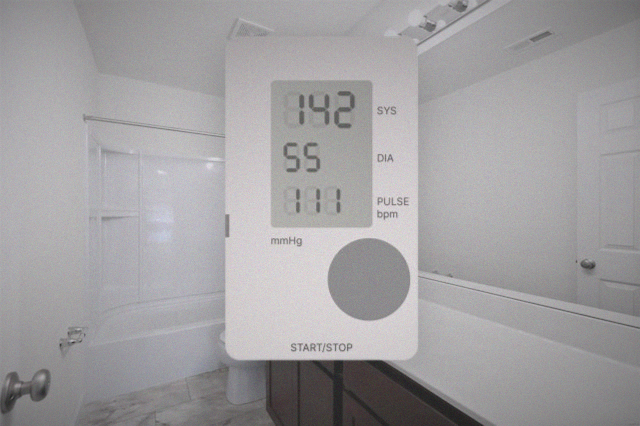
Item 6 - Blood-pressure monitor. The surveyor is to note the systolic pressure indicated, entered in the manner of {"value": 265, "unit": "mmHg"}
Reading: {"value": 142, "unit": "mmHg"}
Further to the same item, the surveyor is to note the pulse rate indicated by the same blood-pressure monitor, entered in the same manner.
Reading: {"value": 111, "unit": "bpm"}
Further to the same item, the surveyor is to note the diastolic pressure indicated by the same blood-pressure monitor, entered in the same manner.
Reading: {"value": 55, "unit": "mmHg"}
